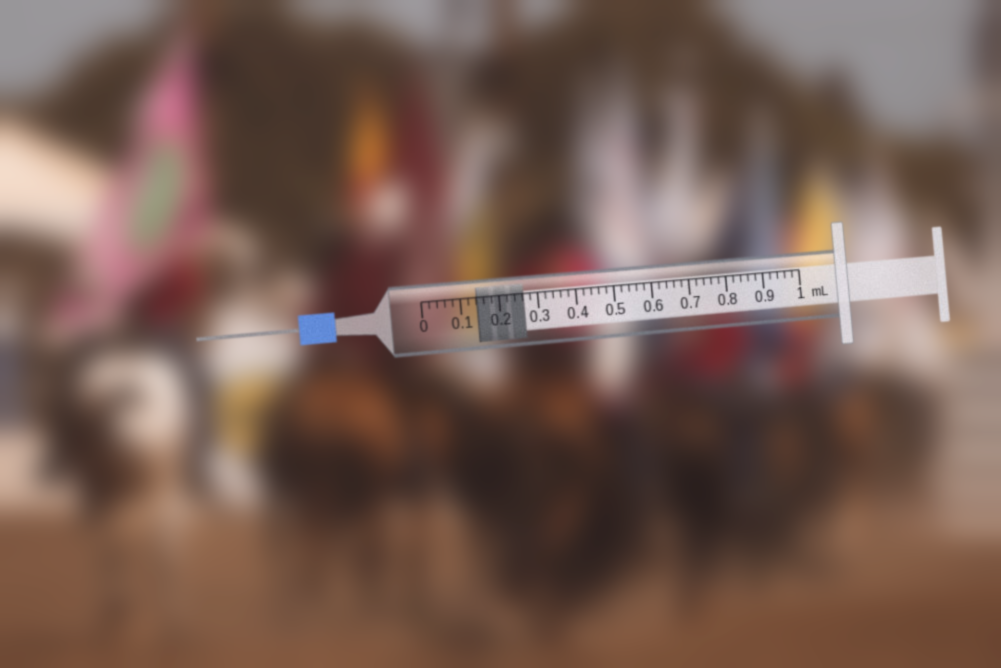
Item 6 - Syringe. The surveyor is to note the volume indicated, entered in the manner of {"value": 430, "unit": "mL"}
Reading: {"value": 0.14, "unit": "mL"}
